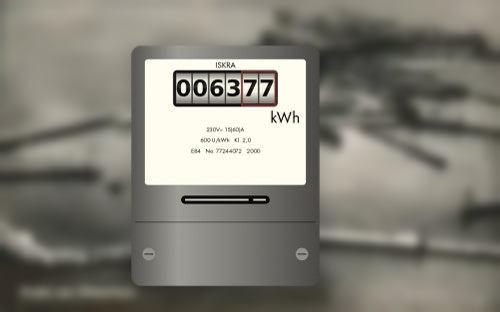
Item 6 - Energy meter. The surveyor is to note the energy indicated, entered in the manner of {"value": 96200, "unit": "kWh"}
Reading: {"value": 63.77, "unit": "kWh"}
